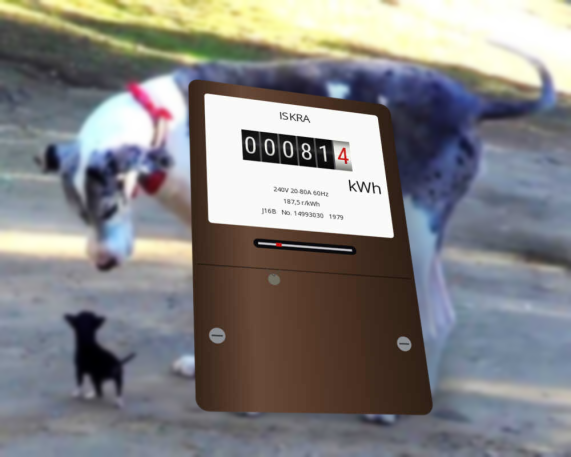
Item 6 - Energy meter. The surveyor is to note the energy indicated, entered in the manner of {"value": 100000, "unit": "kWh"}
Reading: {"value": 81.4, "unit": "kWh"}
